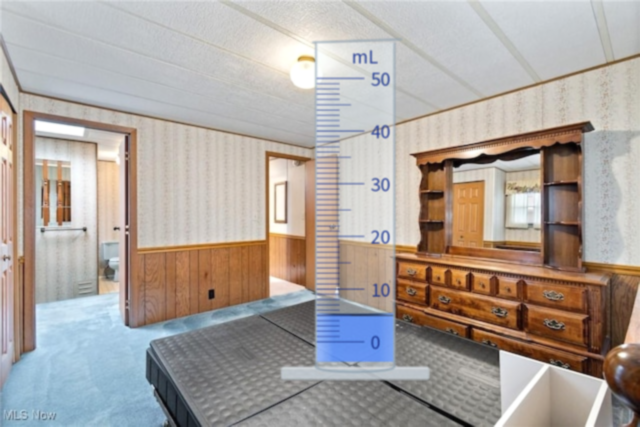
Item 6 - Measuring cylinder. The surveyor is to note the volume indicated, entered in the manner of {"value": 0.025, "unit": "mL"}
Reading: {"value": 5, "unit": "mL"}
